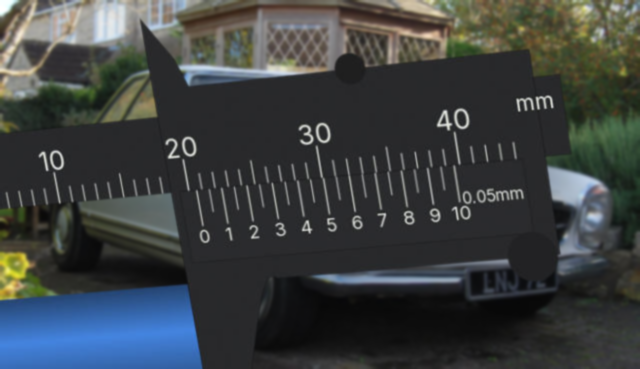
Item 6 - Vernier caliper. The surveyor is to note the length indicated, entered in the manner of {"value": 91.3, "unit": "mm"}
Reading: {"value": 20.6, "unit": "mm"}
